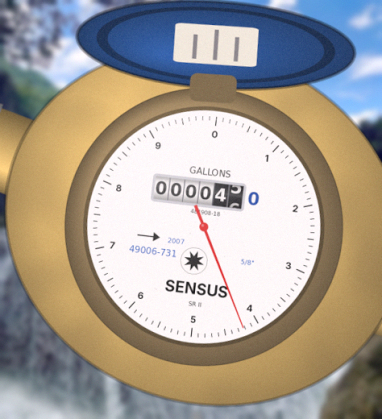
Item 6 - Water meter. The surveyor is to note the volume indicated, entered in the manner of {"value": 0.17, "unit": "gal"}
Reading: {"value": 454.2, "unit": "gal"}
